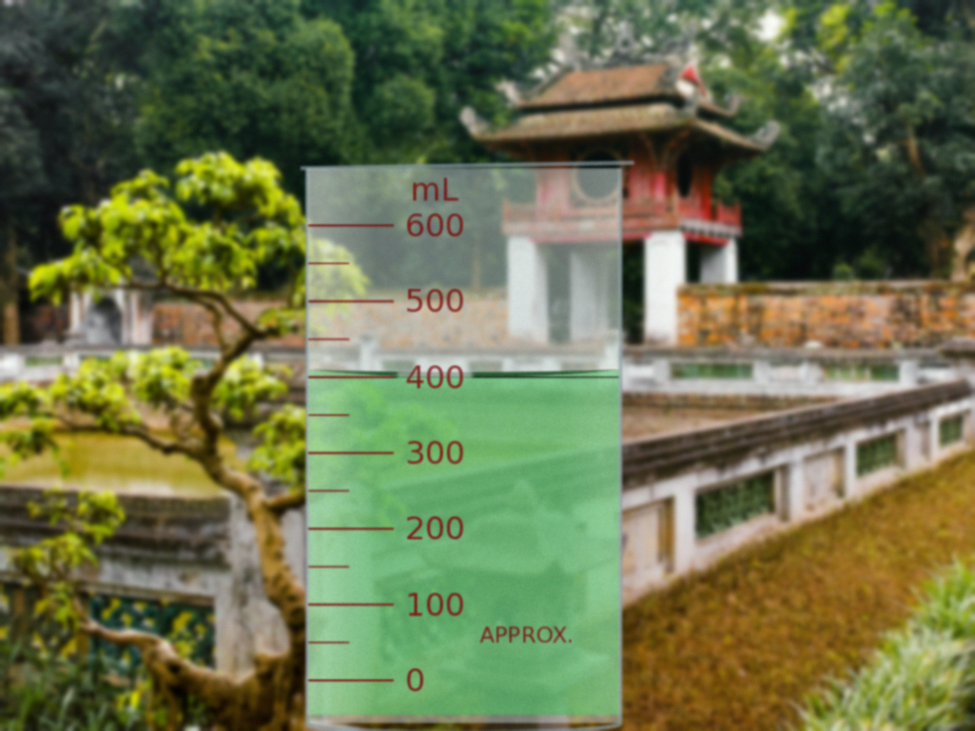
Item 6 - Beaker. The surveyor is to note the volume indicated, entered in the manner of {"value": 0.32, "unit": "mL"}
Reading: {"value": 400, "unit": "mL"}
